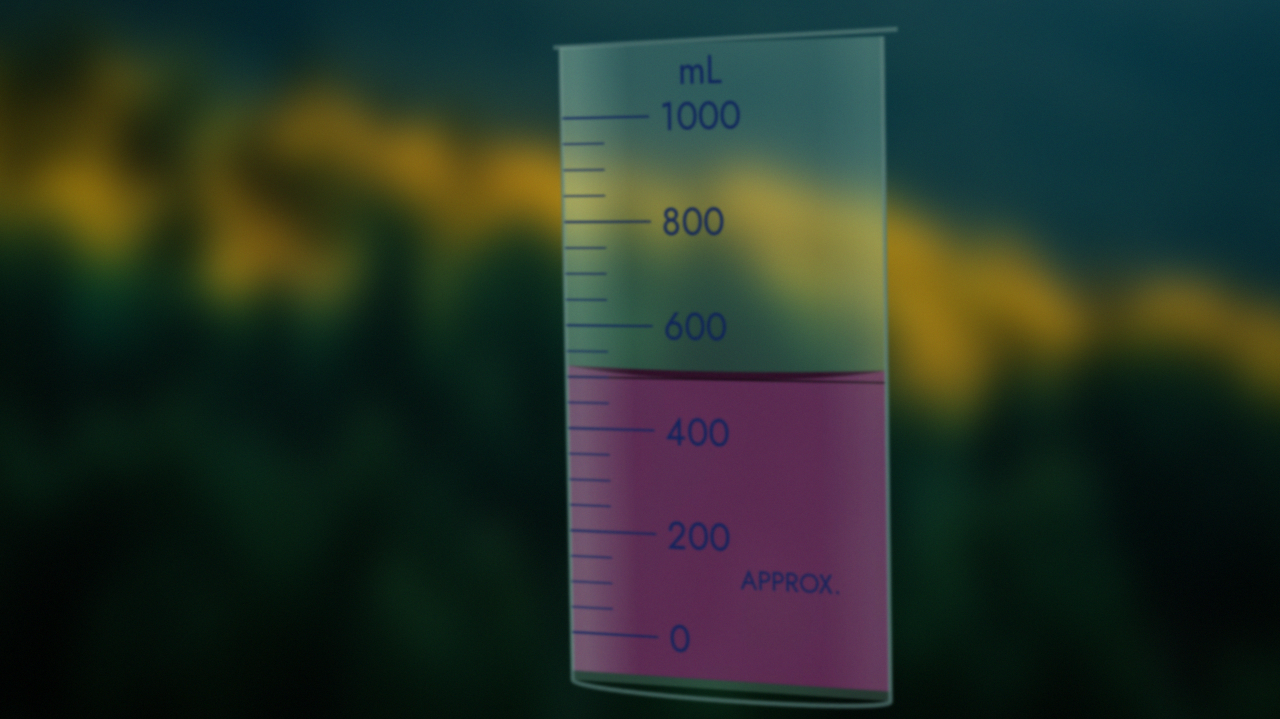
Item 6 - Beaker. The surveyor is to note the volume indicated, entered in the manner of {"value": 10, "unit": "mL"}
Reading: {"value": 500, "unit": "mL"}
